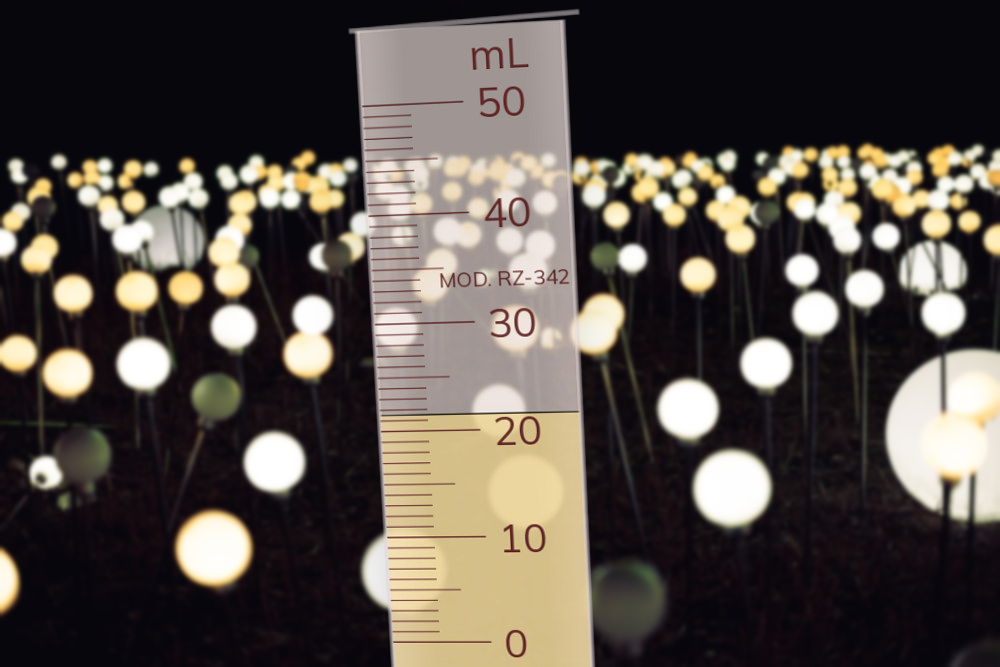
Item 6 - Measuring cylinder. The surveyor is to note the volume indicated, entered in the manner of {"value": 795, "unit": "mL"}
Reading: {"value": 21.5, "unit": "mL"}
